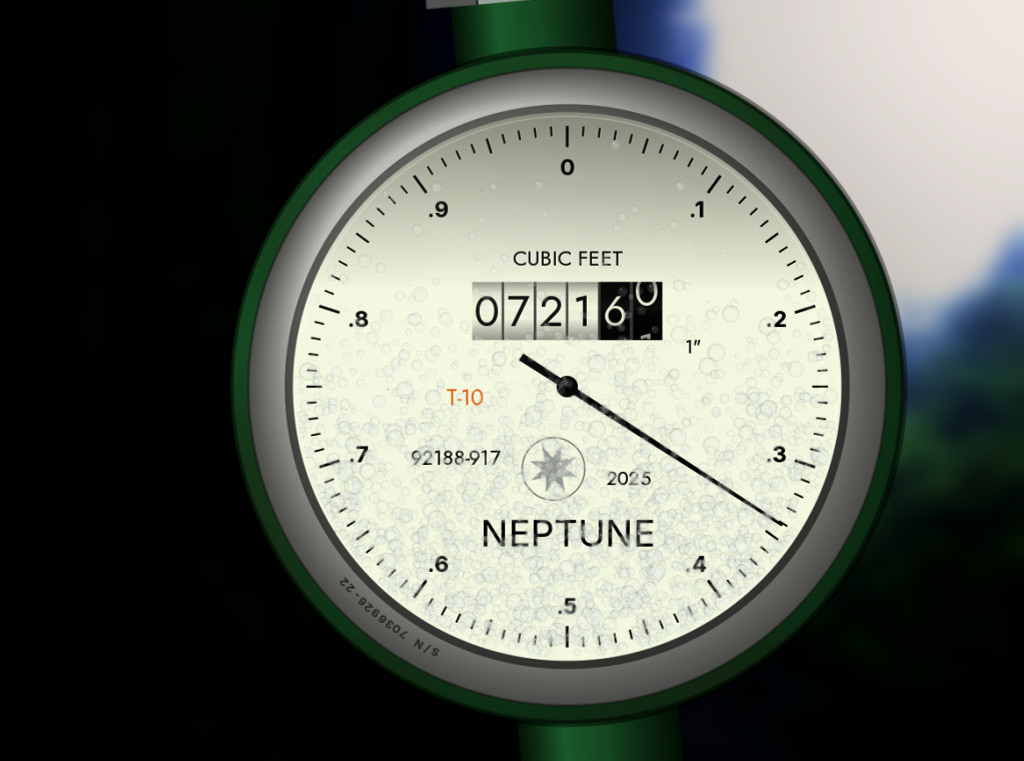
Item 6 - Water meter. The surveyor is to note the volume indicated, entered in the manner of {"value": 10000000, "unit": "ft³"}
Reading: {"value": 72160.34, "unit": "ft³"}
